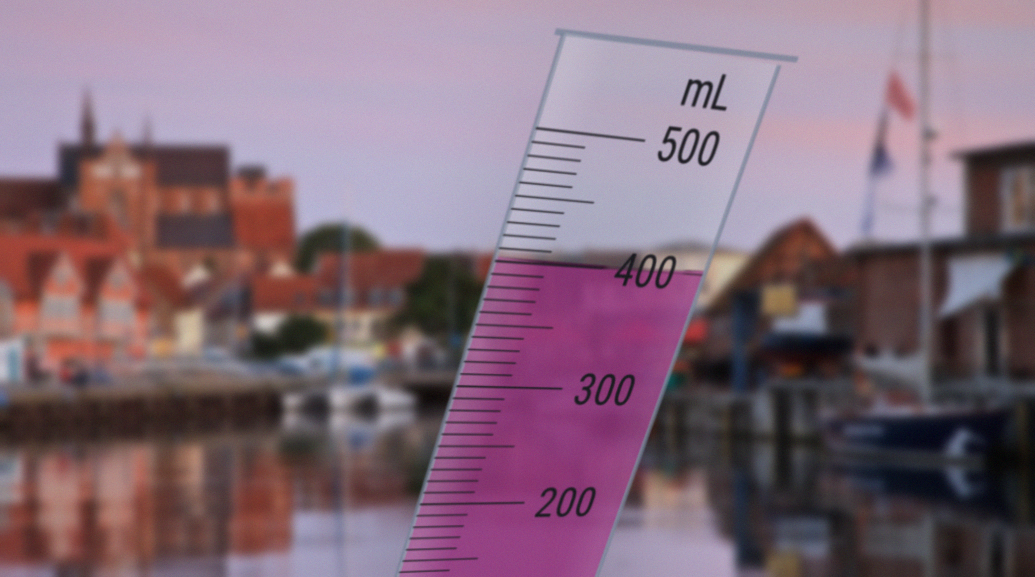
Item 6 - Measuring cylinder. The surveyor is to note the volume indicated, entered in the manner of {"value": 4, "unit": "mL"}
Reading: {"value": 400, "unit": "mL"}
